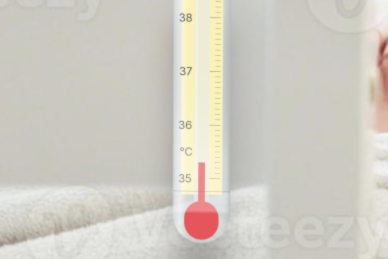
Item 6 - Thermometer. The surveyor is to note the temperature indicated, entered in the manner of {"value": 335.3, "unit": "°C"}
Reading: {"value": 35.3, "unit": "°C"}
